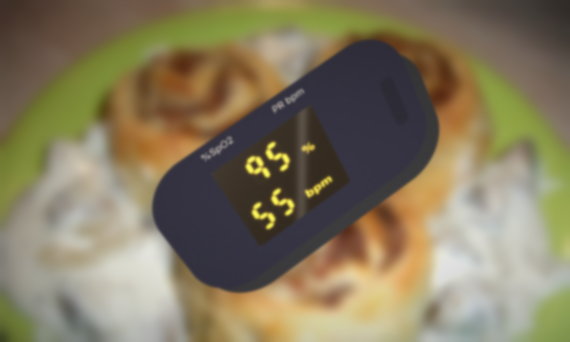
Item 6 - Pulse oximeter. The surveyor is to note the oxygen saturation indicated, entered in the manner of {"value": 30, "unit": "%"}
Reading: {"value": 95, "unit": "%"}
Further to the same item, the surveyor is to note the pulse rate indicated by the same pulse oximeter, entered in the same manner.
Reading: {"value": 55, "unit": "bpm"}
